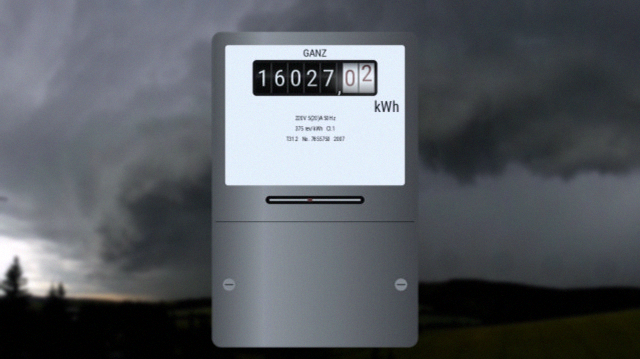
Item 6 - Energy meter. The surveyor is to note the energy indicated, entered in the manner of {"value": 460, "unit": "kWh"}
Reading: {"value": 16027.02, "unit": "kWh"}
